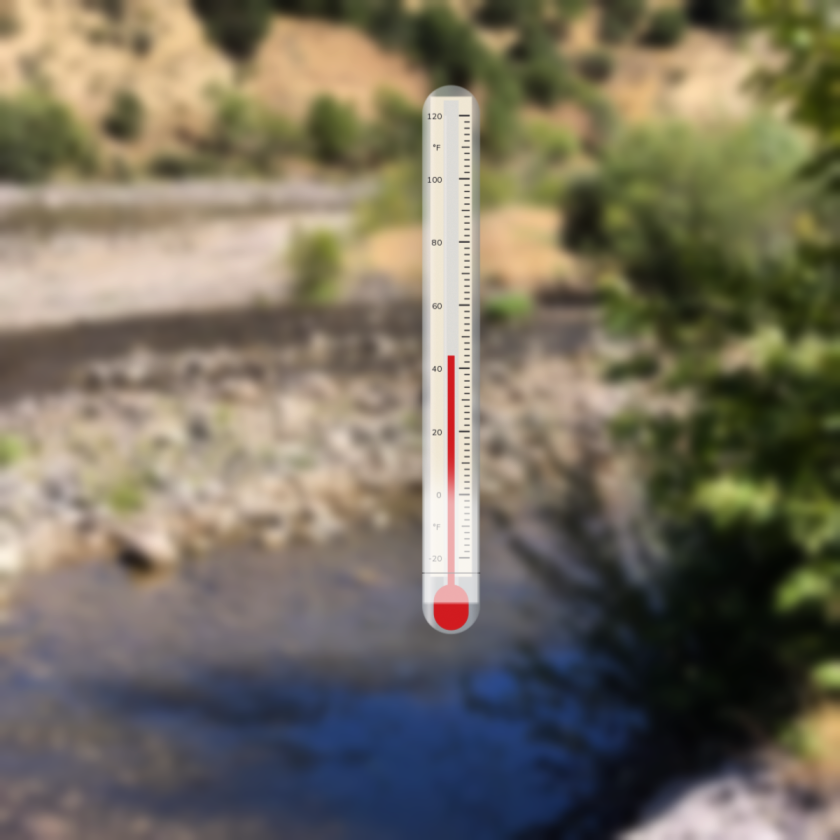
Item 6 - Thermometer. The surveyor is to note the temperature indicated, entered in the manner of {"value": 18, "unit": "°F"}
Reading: {"value": 44, "unit": "°F"}
